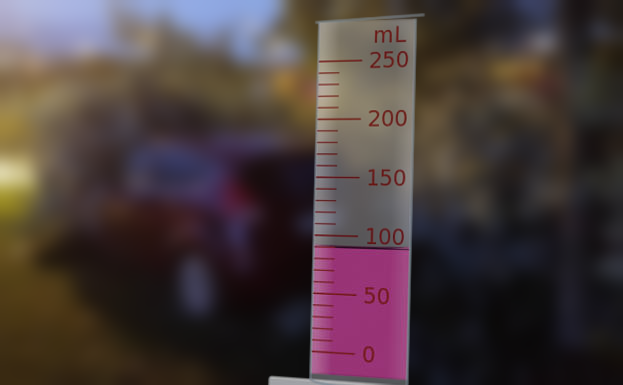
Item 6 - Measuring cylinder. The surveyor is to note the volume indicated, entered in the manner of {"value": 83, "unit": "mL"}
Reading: {"value": 90, "unit": "mL"}
